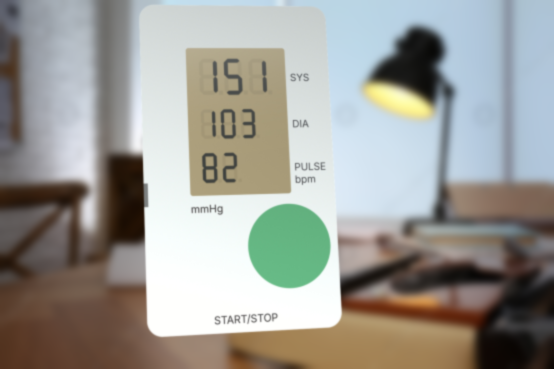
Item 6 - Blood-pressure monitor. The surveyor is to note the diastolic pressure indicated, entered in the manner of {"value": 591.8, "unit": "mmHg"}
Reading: {"value": 103, "unit": "mmHg"}
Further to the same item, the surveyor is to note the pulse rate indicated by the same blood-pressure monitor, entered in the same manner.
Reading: {"value": 82, "unit": "bpm"}
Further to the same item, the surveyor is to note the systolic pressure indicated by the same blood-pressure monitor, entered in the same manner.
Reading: {"value": 151, "unit": "mmHg"}
